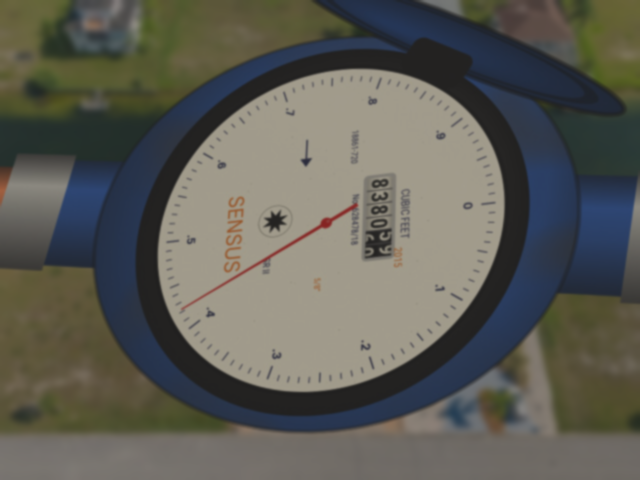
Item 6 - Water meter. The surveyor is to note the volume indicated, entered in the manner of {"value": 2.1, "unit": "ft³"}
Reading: {"value": 838059.42, "unit": "ft³"}
